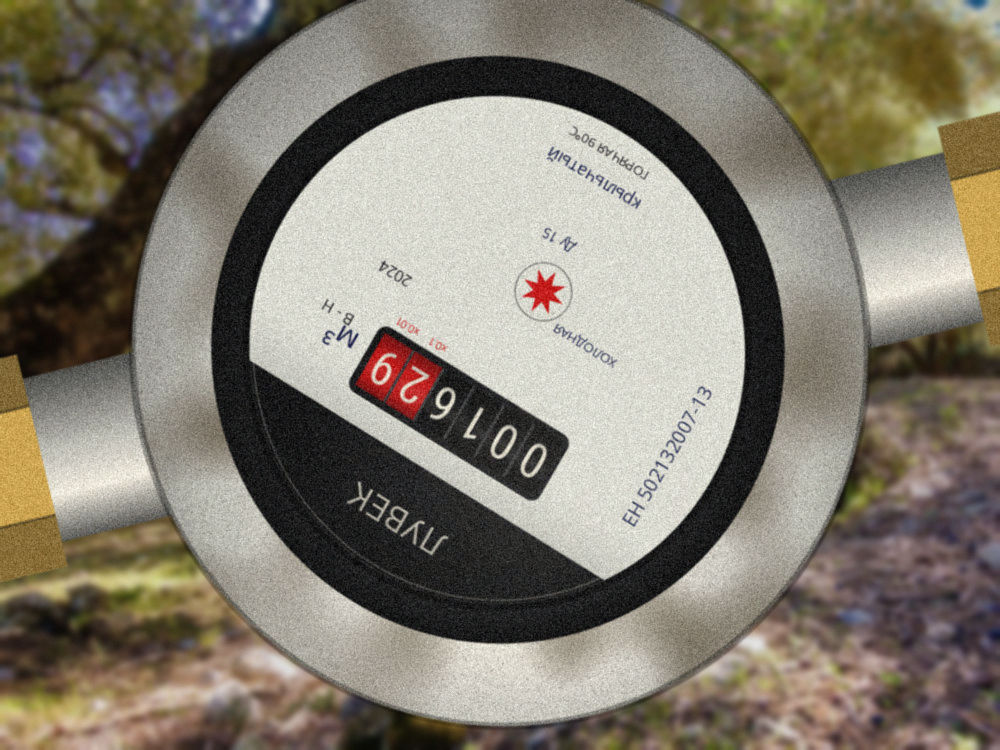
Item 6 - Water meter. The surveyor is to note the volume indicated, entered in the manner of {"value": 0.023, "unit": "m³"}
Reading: {"value": 16.29, "unit": "m³"}
